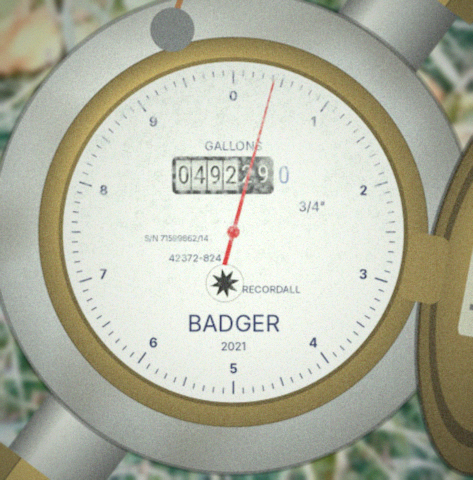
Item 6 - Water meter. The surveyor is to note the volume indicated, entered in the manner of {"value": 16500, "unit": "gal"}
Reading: {"value": 492290.4, "unit": "gal"}
